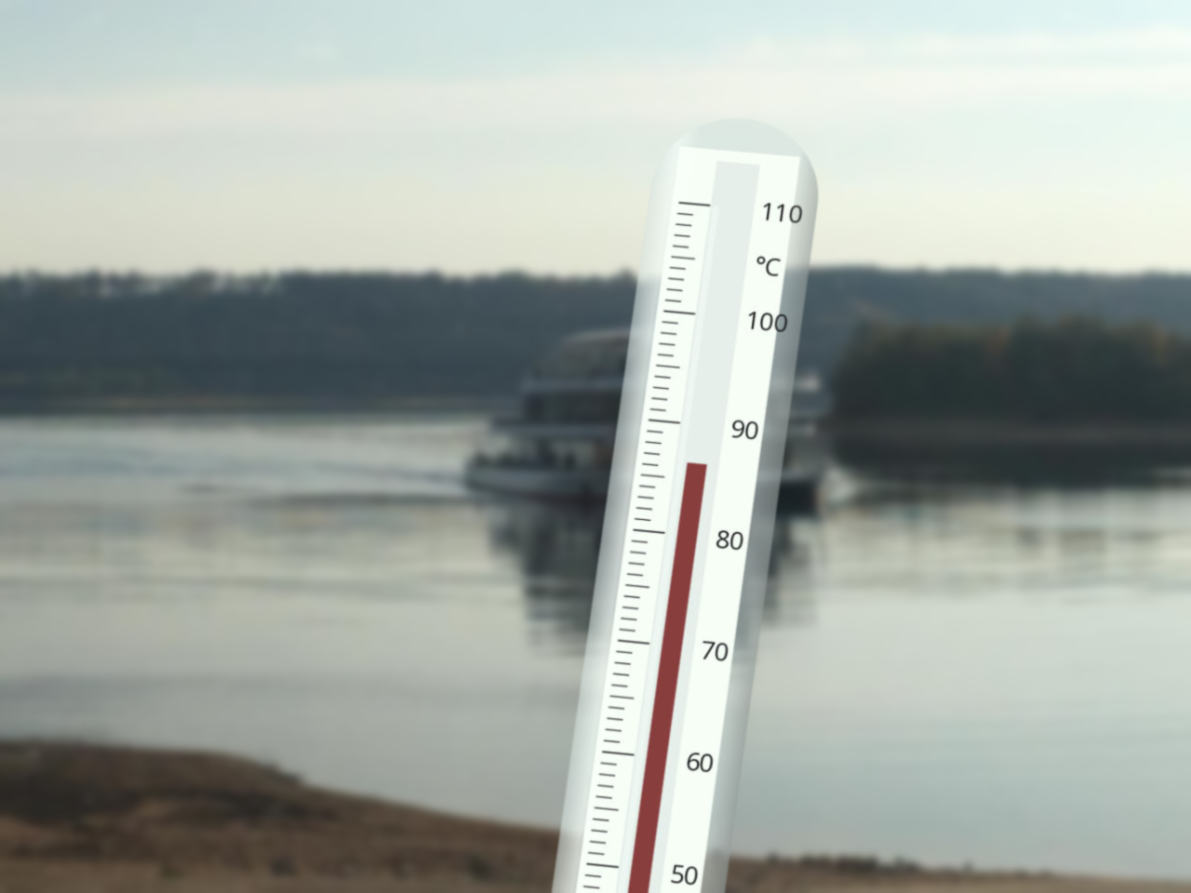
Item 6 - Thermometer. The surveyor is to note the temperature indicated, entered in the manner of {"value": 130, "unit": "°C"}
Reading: {"value": 86.5, "unit": "°C"}
